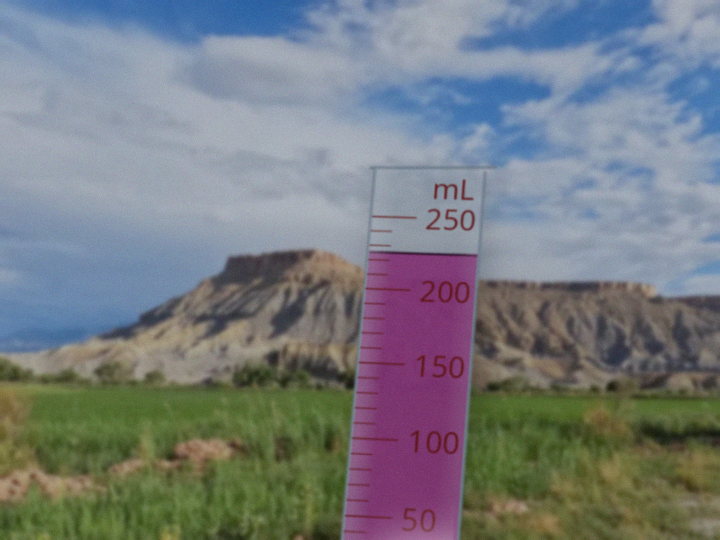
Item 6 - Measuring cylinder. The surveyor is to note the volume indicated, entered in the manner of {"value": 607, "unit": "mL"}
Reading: {"value": 225, "unit": "mL"}
